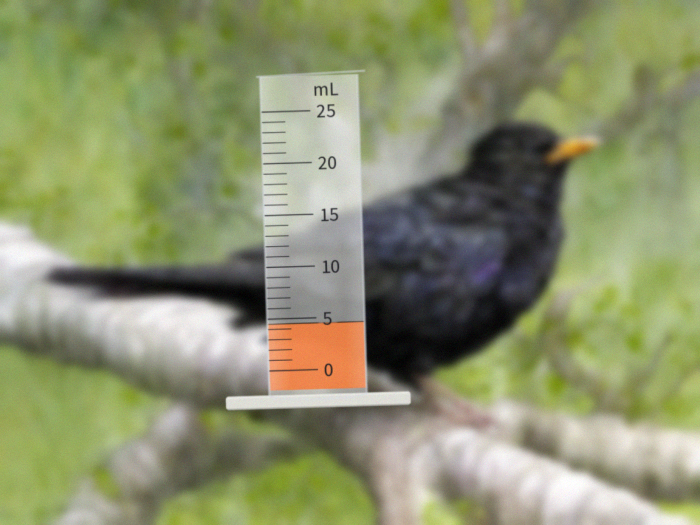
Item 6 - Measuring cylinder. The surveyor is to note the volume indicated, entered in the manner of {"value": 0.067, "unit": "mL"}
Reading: {"value": 4.5, "unit": "mL"}
